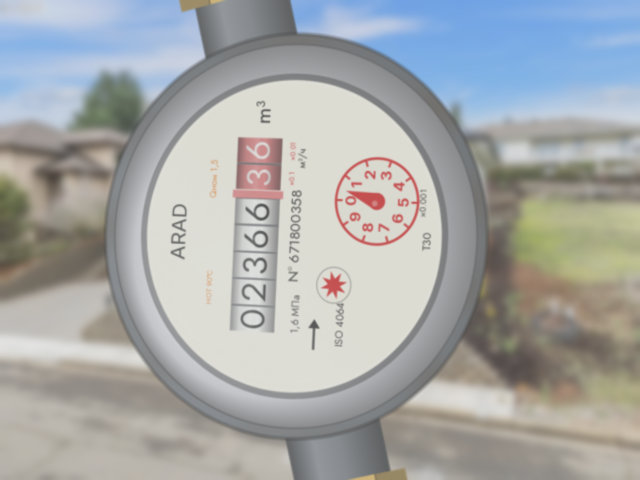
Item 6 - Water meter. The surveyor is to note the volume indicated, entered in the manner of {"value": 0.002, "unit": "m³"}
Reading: {"value": 2366.360, "unit": "m³"}
